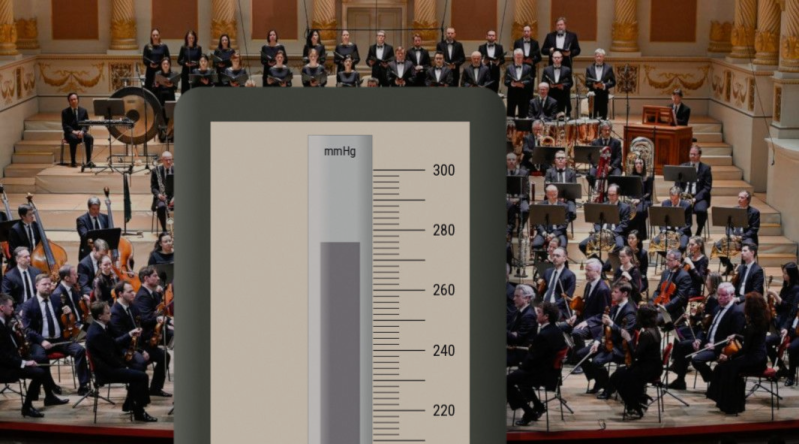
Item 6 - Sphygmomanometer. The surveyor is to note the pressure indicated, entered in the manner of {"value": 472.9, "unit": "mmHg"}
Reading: {"value": 276, "unit": "mmHg"}
